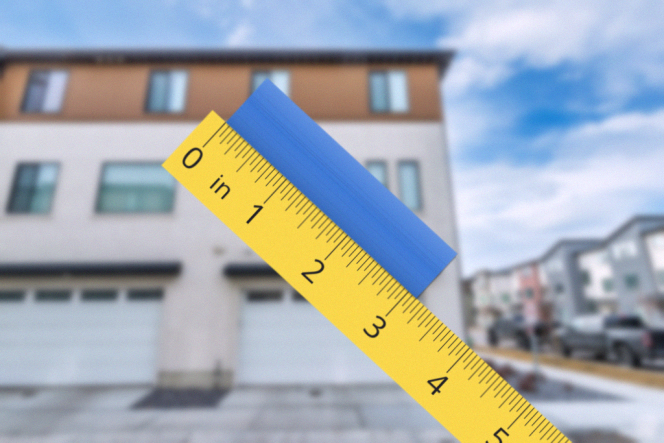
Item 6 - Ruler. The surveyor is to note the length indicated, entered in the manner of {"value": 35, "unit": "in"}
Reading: {"value": 3.125, "unit": "in"}
